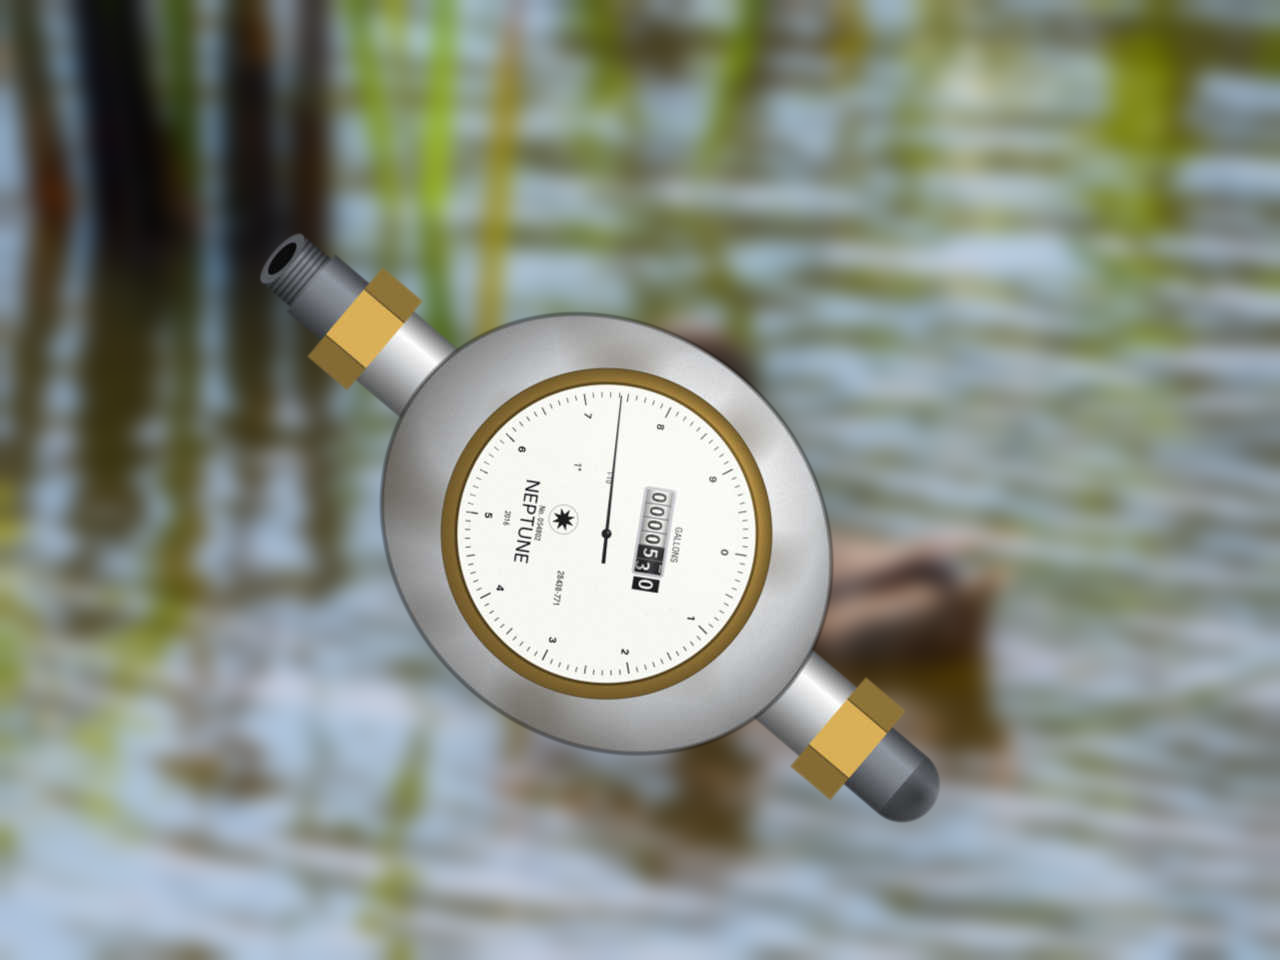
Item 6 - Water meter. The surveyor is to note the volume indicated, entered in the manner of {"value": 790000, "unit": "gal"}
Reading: {"value": 527.4, "unit": "gal"}
